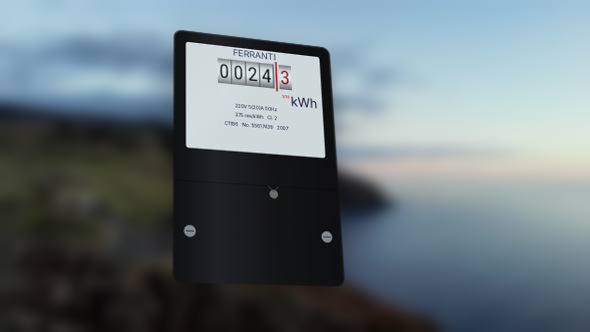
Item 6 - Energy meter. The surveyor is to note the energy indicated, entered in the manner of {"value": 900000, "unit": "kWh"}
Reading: {"value": 24.3, "unit": "kWh"}
